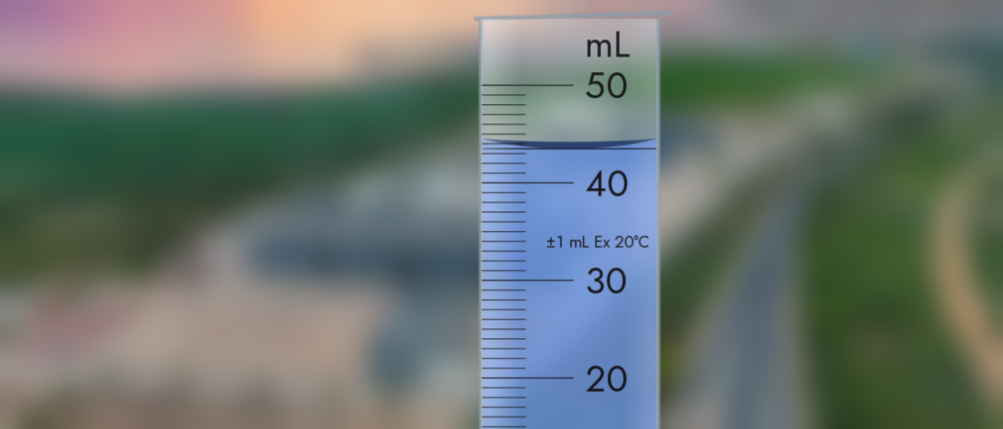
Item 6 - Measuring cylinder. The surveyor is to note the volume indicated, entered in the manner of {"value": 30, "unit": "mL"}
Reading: {"value": 43.5, "unit": "mL"}
